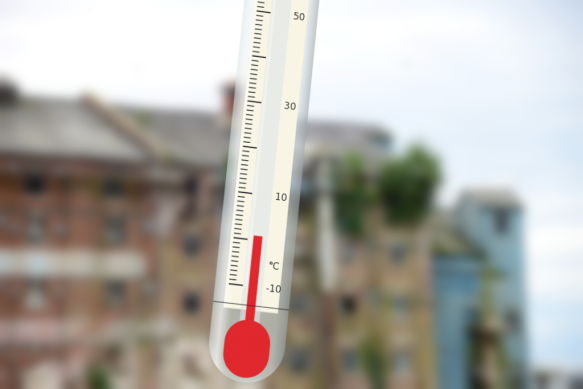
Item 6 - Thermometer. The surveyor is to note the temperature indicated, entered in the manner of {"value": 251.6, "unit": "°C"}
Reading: {"value": 1, "unit": "°C"}
